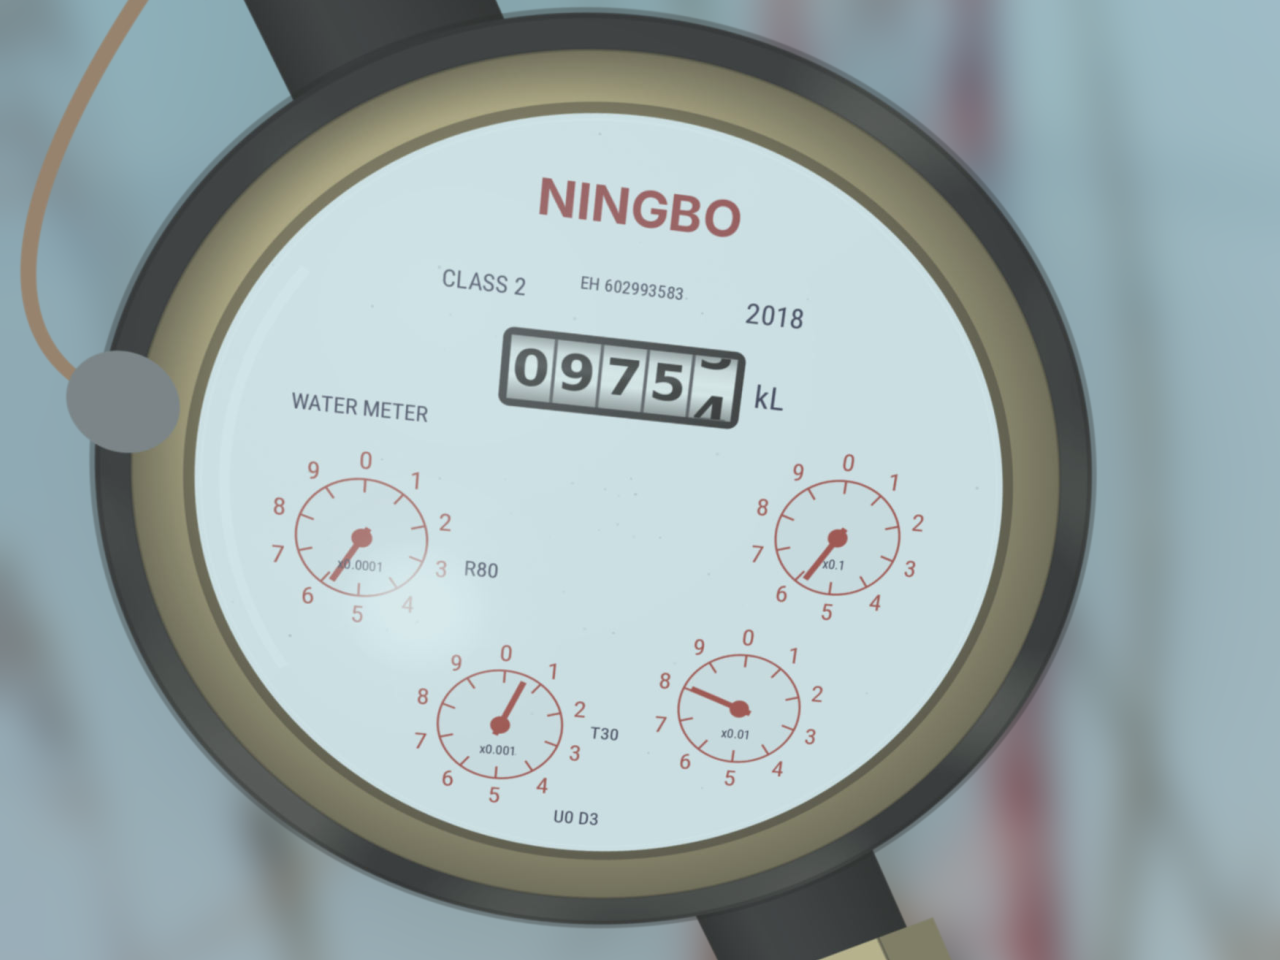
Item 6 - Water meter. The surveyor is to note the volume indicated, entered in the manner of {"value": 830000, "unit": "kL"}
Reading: {"value": 9753.5805, "unit": "kL"}
